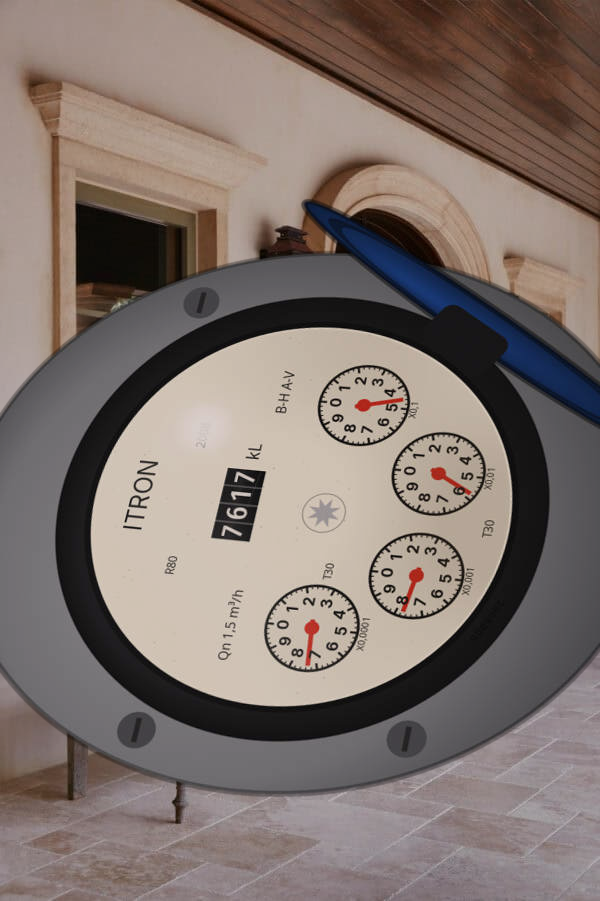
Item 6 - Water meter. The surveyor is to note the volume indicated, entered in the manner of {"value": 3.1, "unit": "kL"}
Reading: {"value": 7617.4577, "unit": "kL"}
